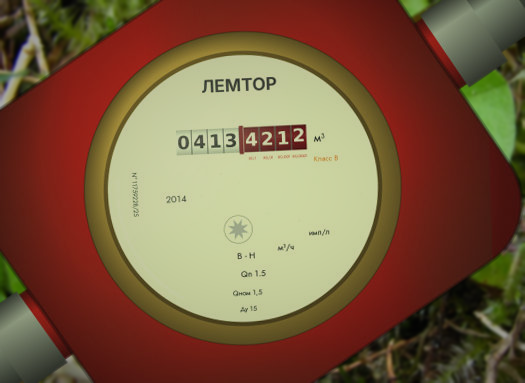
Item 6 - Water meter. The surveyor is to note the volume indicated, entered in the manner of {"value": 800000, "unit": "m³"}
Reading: {"value": 413.4212, "unit": "m³"}
